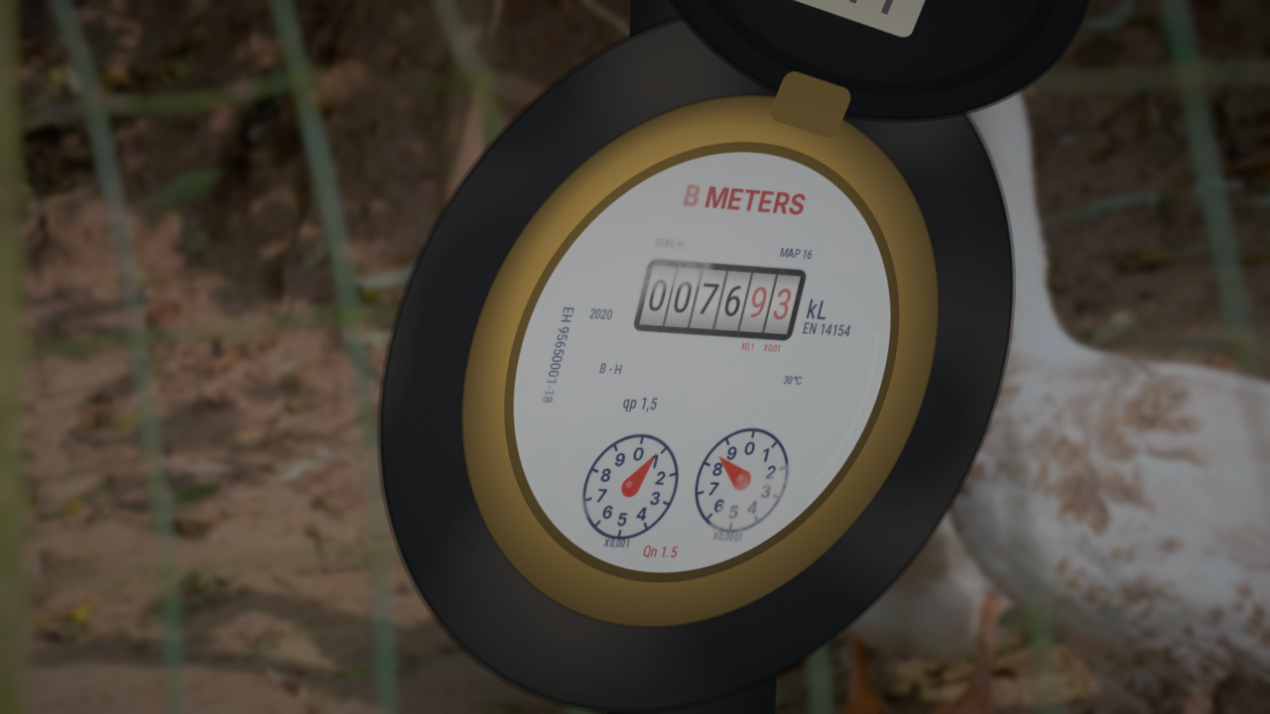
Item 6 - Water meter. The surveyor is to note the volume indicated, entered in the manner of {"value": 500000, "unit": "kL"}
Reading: {"value": 76.9308, "unit": "kL"}
